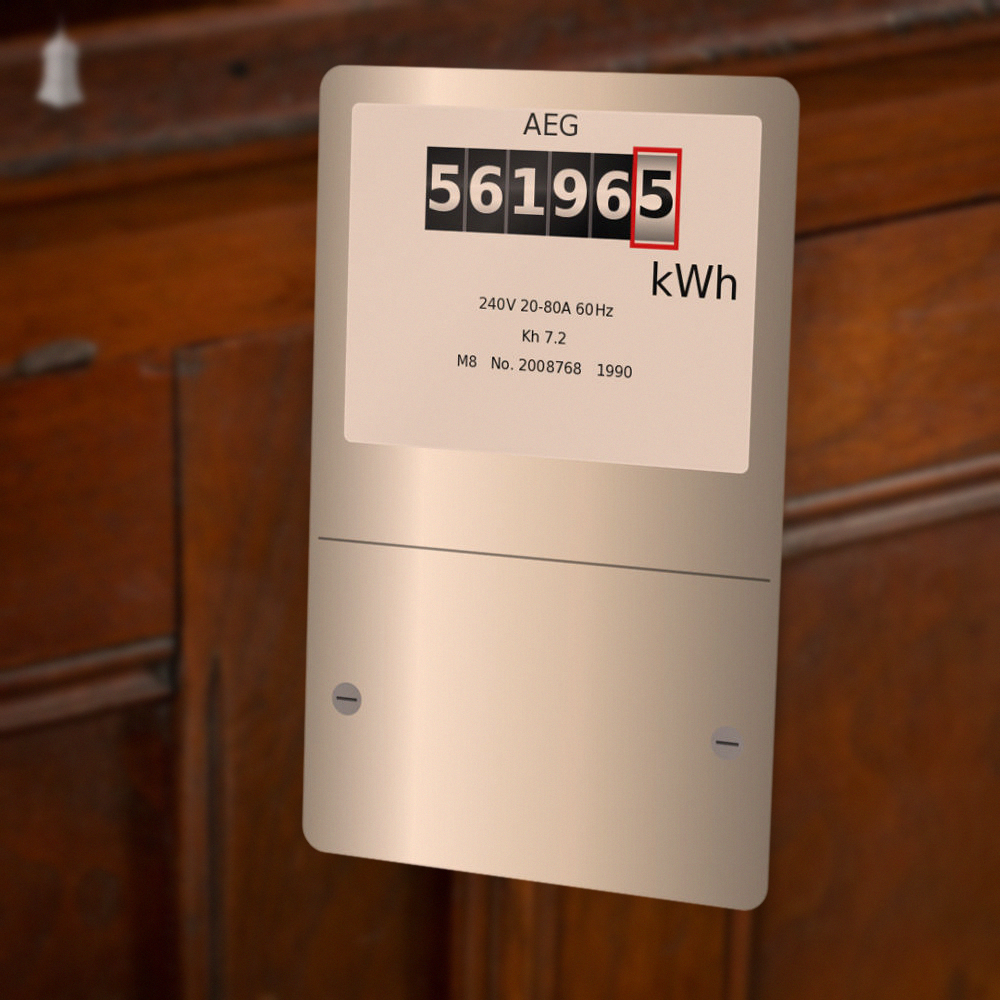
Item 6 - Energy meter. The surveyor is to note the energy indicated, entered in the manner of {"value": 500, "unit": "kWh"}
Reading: {"value": 56196.5, "unit": "kWh"}
